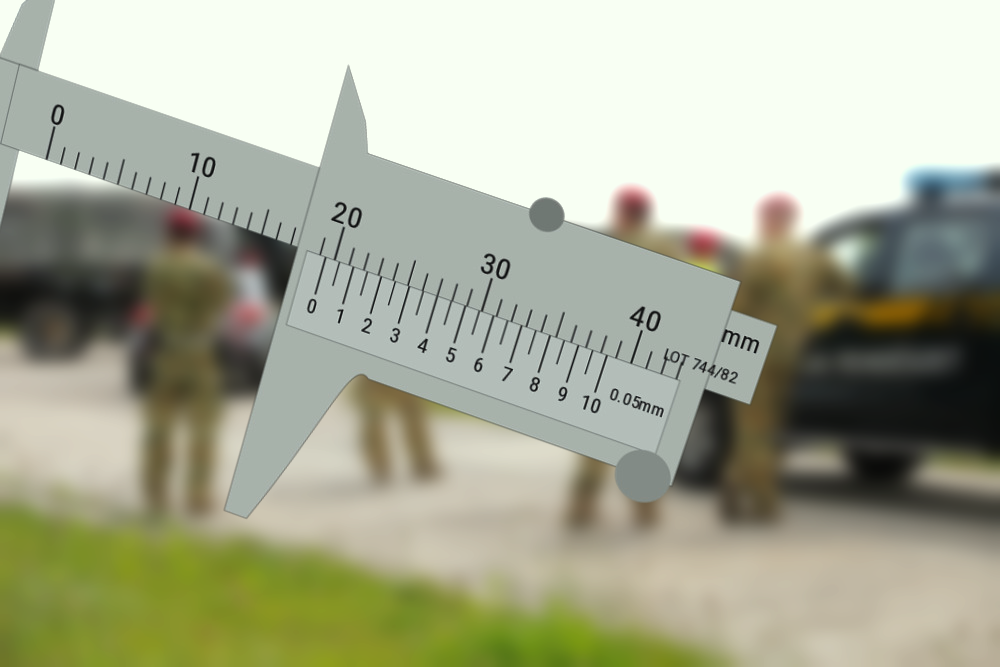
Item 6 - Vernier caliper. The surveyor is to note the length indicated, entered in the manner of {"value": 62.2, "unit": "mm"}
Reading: {"value": 19.4, "unit": "mm"}
